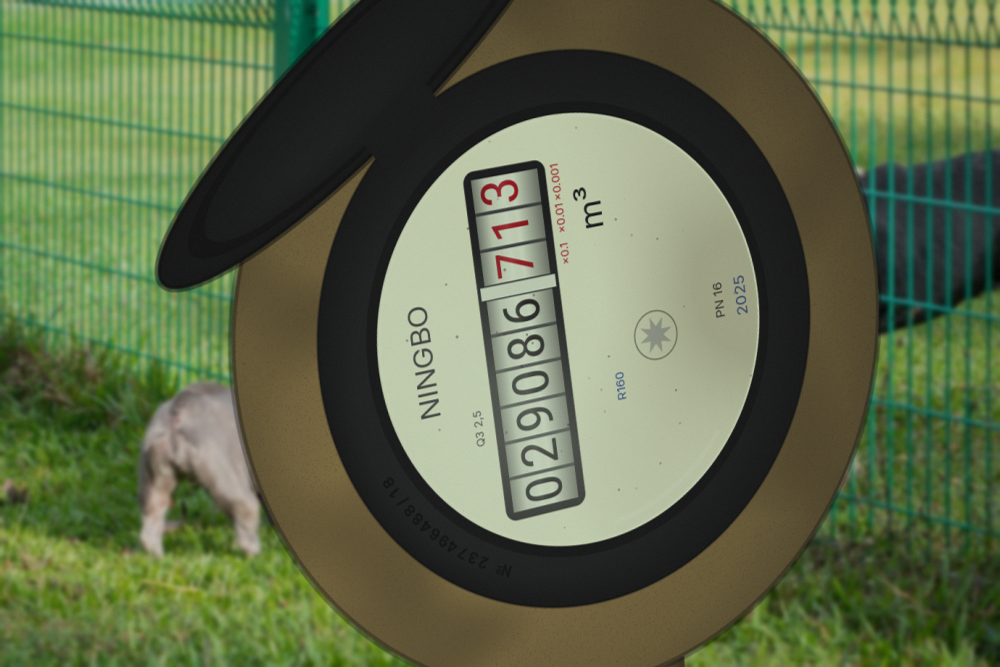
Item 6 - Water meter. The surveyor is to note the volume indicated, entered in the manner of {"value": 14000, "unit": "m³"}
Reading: {"value": 29086.713, "unit": "m³"}
